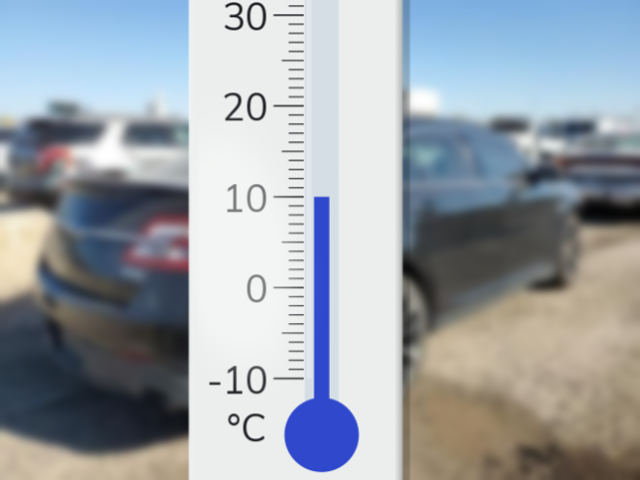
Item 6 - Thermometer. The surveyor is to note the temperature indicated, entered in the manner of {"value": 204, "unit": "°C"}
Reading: {"value": 10, "unit": "°C"}
